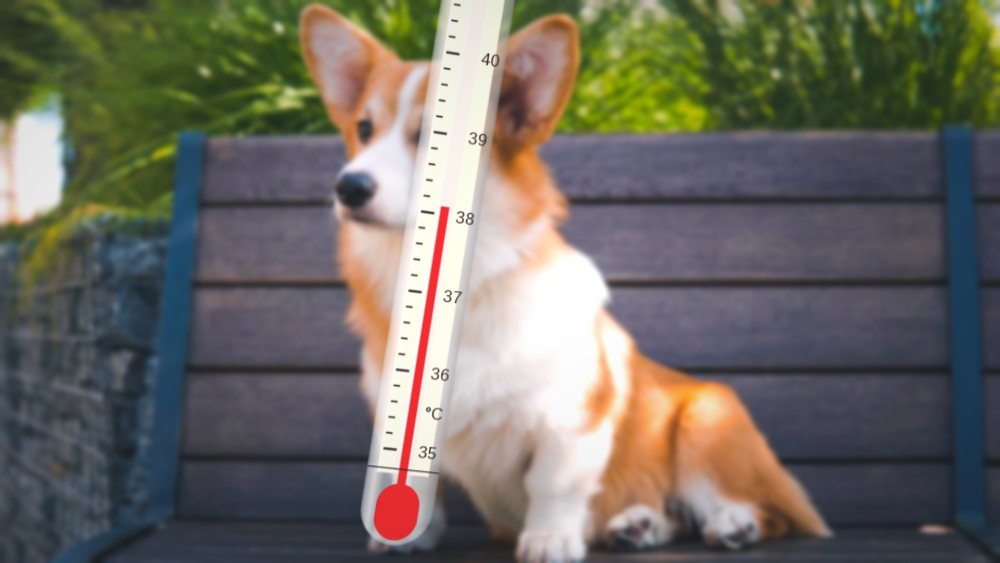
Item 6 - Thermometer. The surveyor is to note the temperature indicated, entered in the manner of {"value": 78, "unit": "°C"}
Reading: {"value": 38.1, "unit": "°C"}
